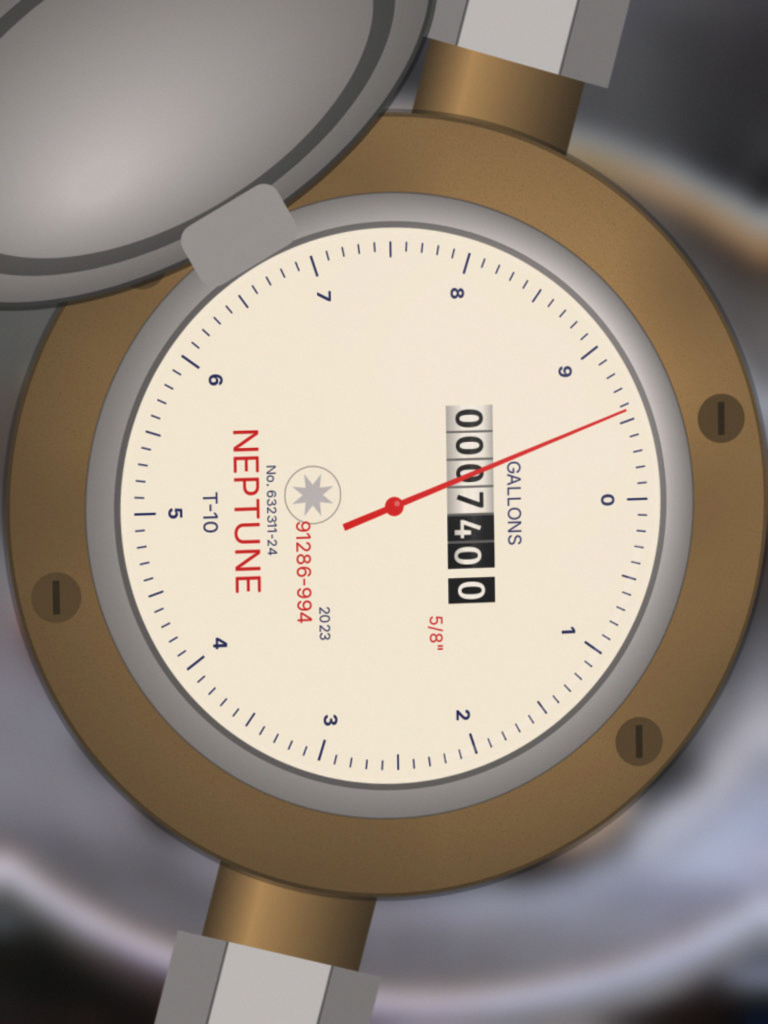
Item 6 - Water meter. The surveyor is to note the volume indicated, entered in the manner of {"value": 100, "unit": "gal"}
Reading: {"value": 7399.4, "unit": "gal"}
